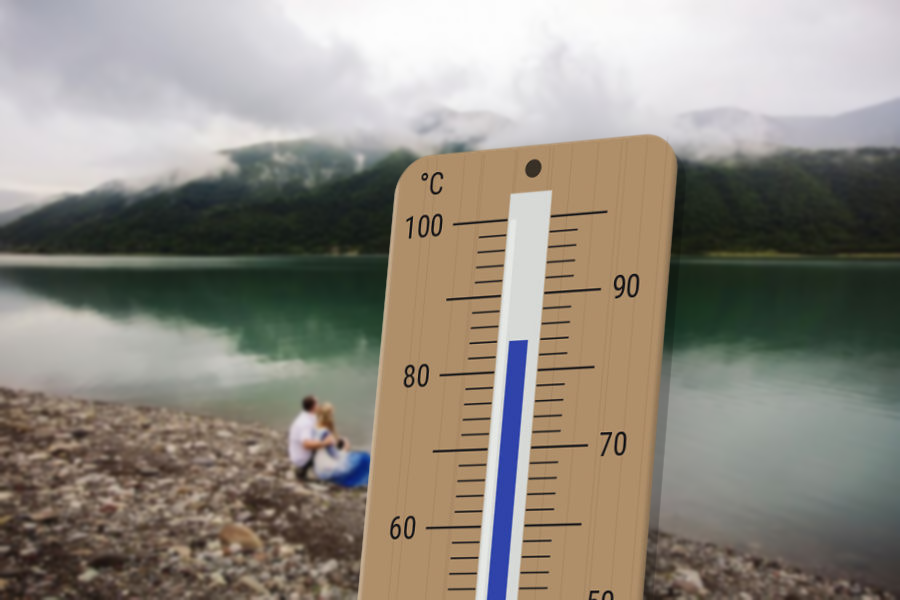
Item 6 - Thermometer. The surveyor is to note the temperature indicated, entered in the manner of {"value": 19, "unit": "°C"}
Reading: {"value": 84, "unit": "°C"}
